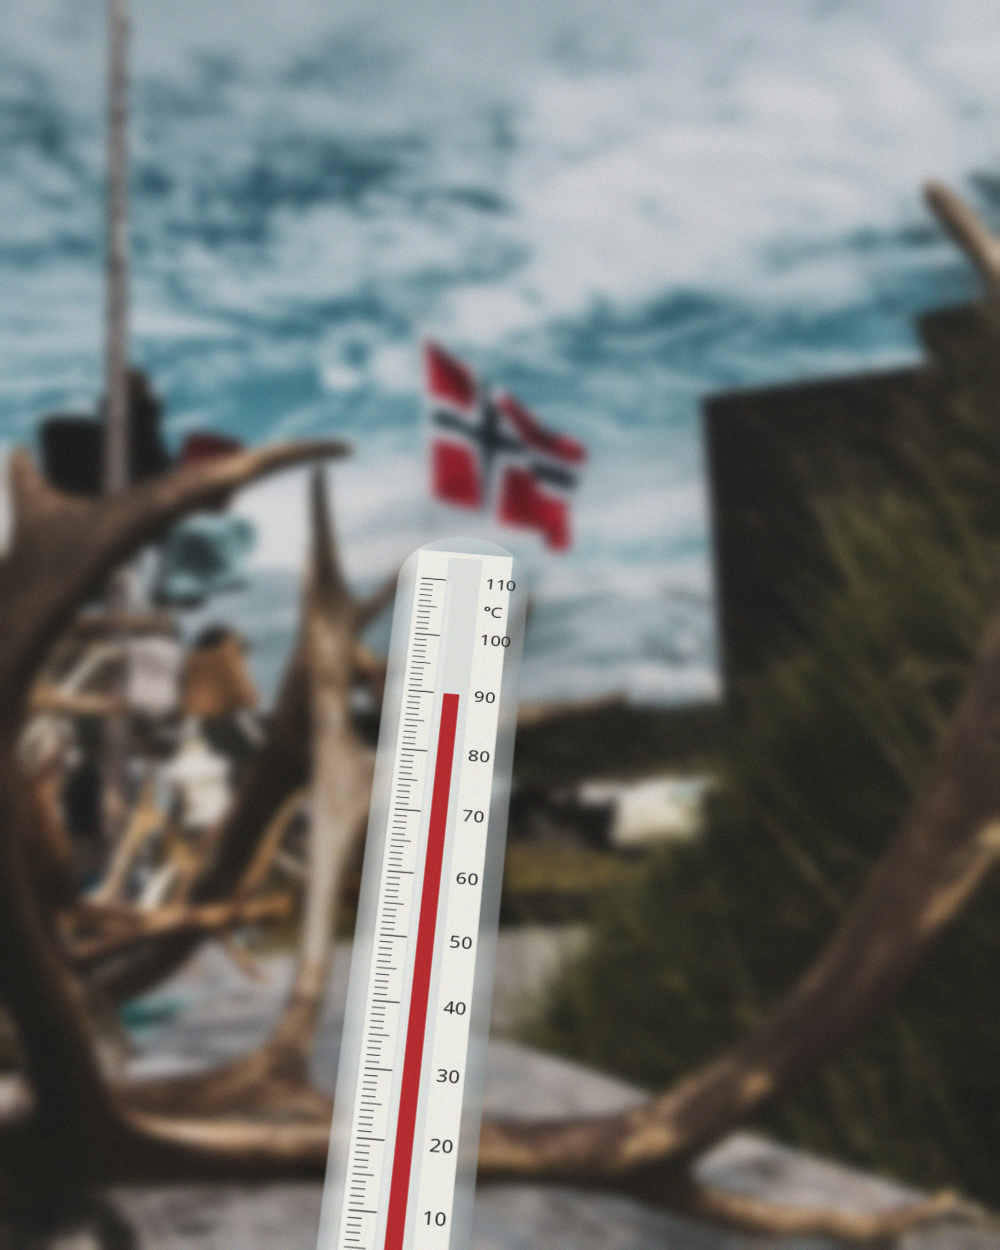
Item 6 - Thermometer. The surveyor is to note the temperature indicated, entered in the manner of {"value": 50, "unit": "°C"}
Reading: {"value": 90, "unit": "°C"}
